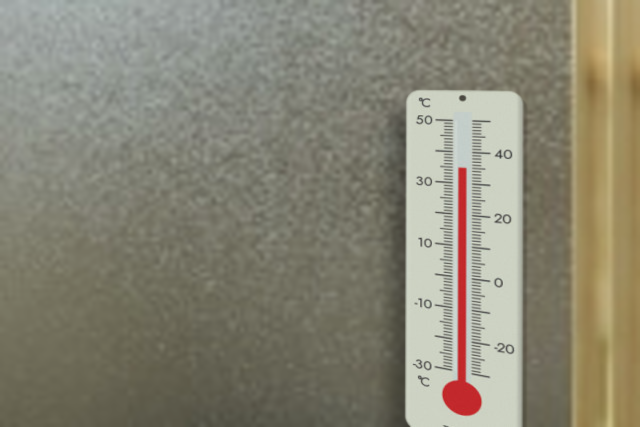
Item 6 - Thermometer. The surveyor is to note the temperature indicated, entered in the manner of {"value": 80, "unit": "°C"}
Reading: {"value": 35, "unit": "°C"}
